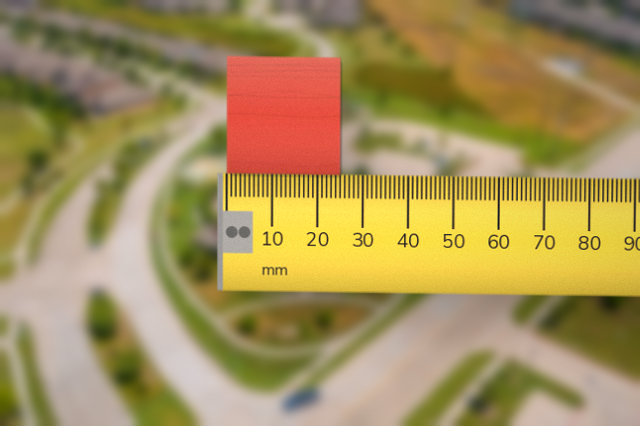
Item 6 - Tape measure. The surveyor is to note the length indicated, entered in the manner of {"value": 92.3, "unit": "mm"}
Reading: {"value": 25, "unit": "mm"}
